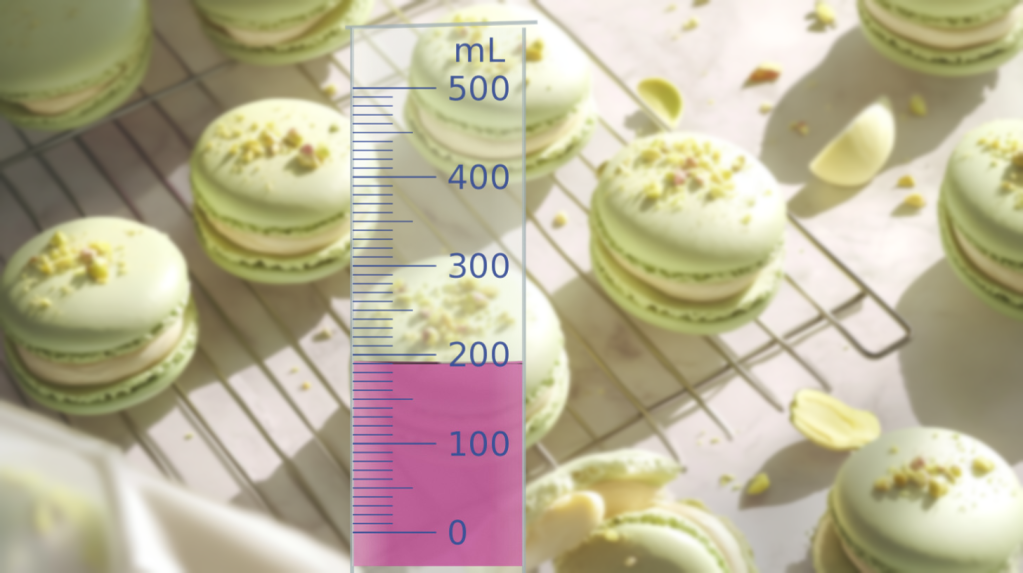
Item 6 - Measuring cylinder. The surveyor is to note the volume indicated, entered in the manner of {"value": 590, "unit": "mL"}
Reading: {"value": 190, "unit": "mL"}
